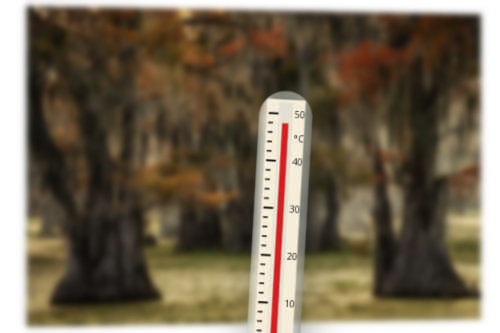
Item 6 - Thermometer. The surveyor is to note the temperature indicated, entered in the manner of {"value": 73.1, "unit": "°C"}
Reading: {"value": 48, "unit": "°C"}
